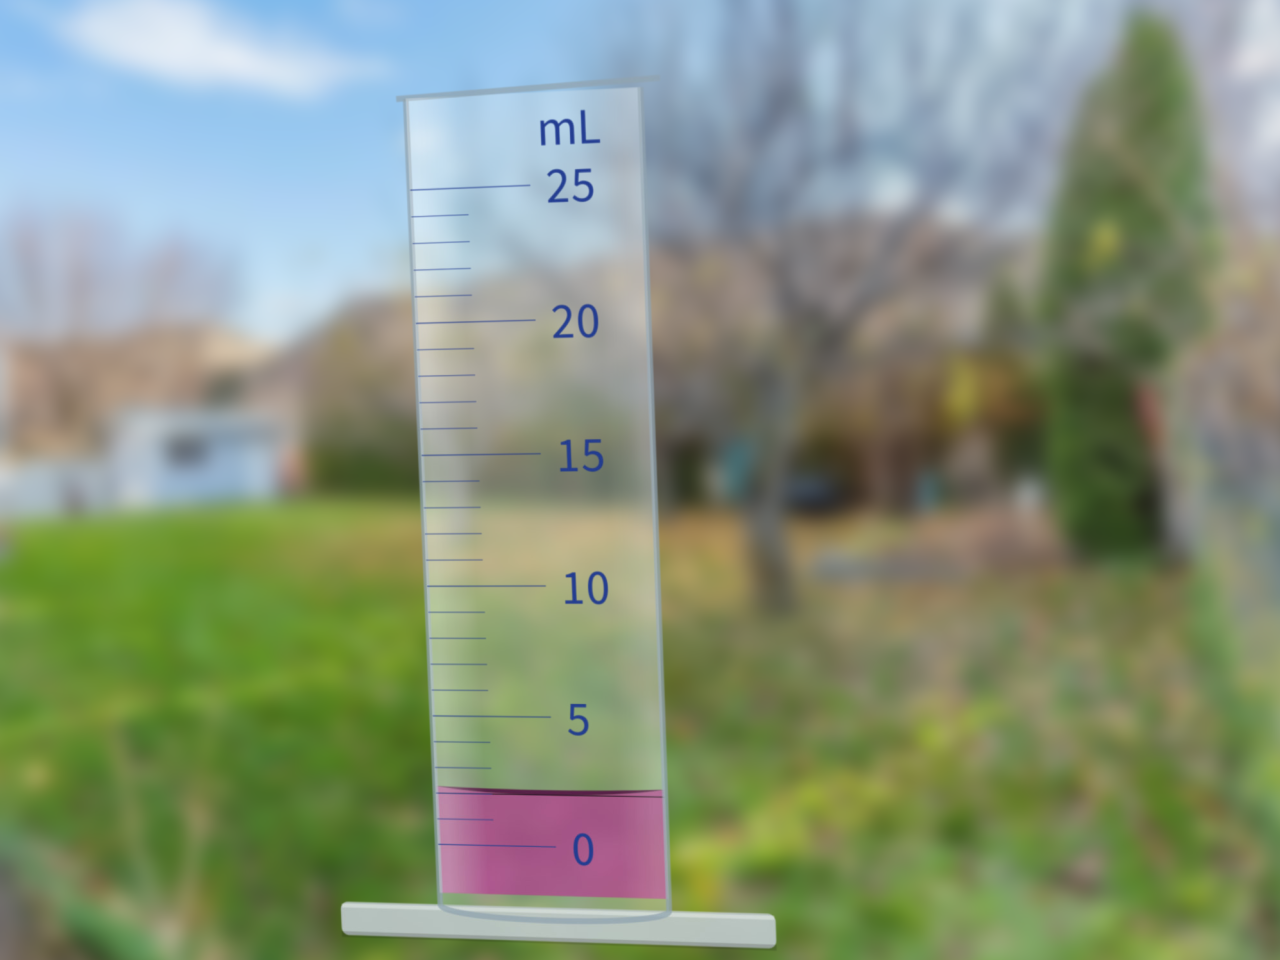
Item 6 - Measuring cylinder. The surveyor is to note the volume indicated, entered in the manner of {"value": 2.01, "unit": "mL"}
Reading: {"value": 2, "unit": "mL"}
